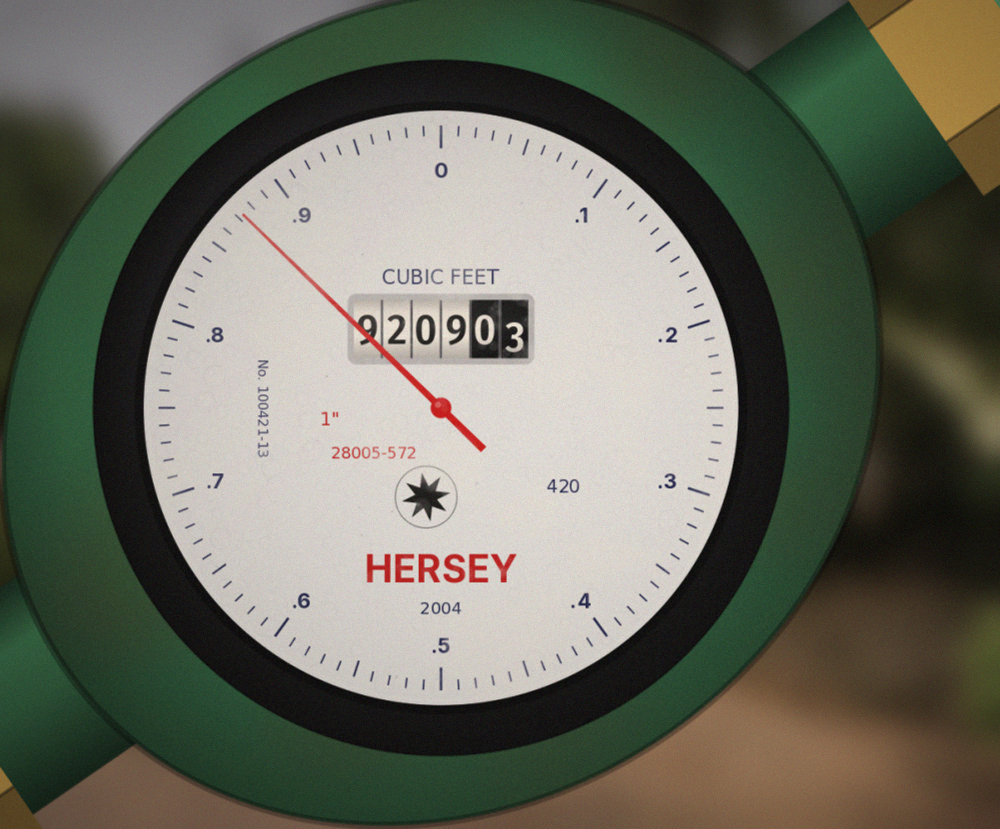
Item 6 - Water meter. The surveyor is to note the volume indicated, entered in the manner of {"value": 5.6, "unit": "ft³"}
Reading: {"value": 920902.87, "unit": "ft³"}
